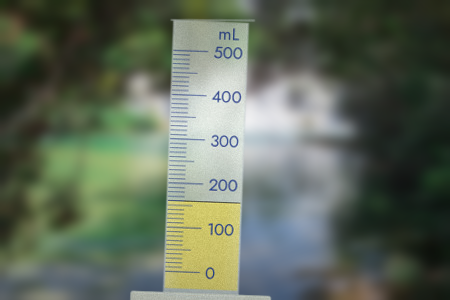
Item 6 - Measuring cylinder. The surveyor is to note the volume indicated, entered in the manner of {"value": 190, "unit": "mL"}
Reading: {"value": 160, "unit": "mL"}
